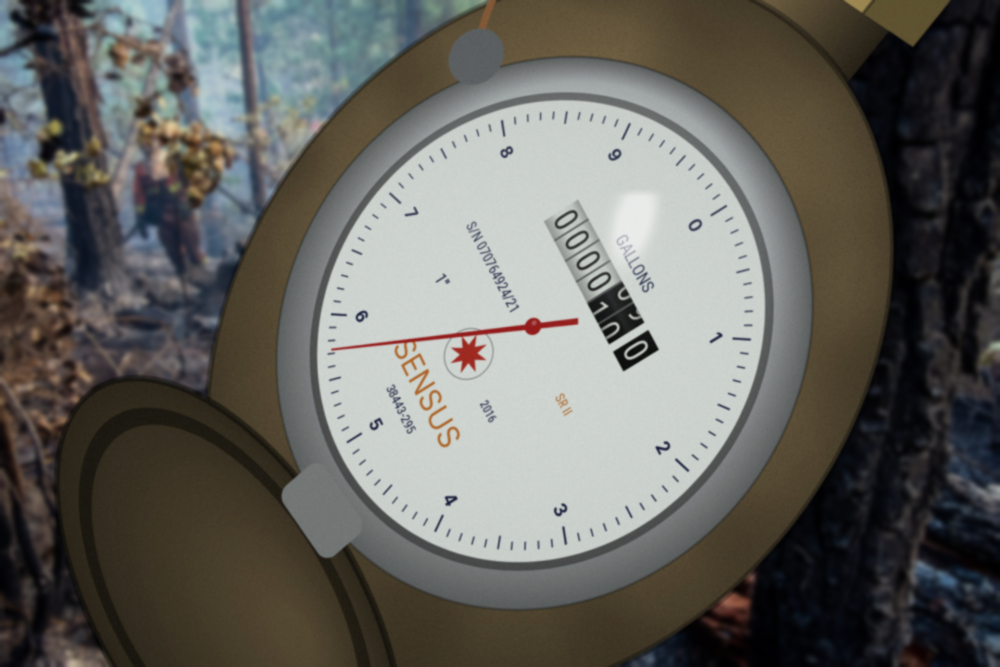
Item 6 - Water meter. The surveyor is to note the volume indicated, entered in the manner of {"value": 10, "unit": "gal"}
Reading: {"value": 95.7, "unit": "gal"}
